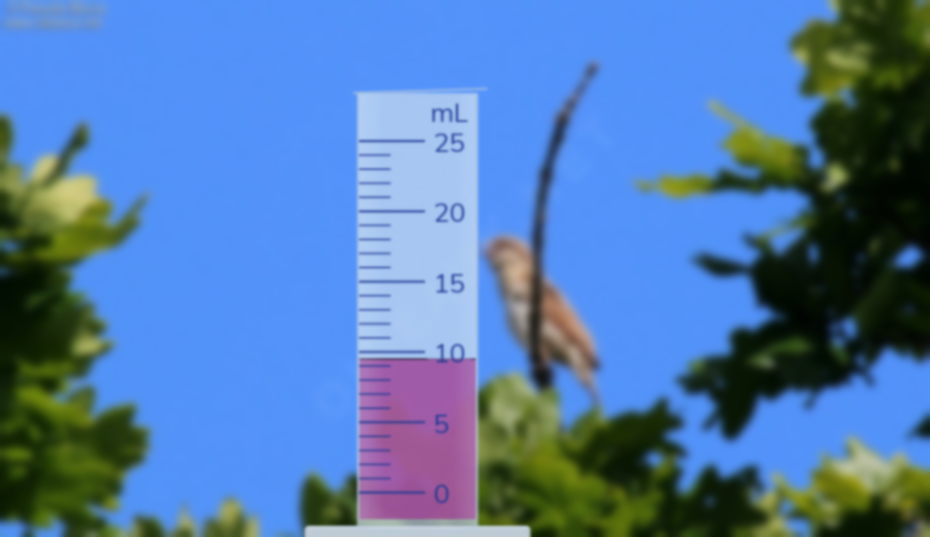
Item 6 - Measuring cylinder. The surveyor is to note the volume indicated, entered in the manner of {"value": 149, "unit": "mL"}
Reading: {"value": 9.5, "unit": "mL"}
